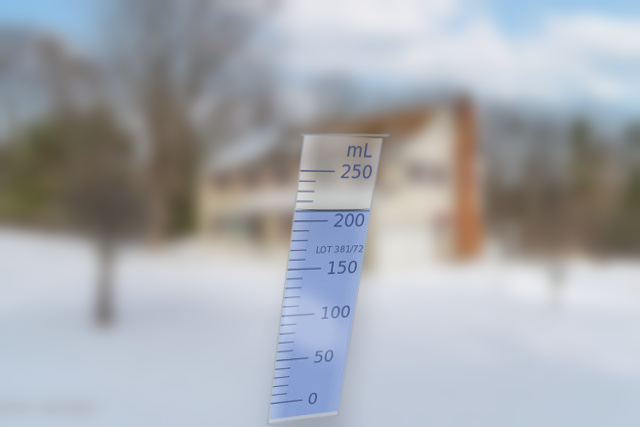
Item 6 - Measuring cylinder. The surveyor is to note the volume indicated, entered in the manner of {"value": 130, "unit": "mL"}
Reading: {"value": 210, "unit": "mL"}
